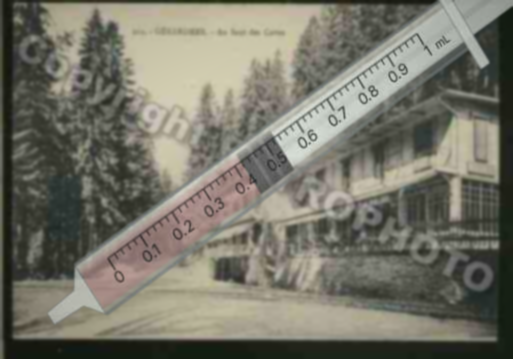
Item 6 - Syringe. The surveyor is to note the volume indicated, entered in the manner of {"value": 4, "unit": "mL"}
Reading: {"value": 0.42, "unit": "mL"}
